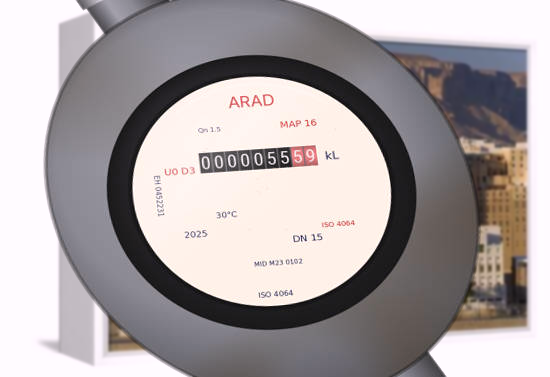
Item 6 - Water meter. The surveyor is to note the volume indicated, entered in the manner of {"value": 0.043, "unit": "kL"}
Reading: {"value": 55.59, "unit": "kL"}
